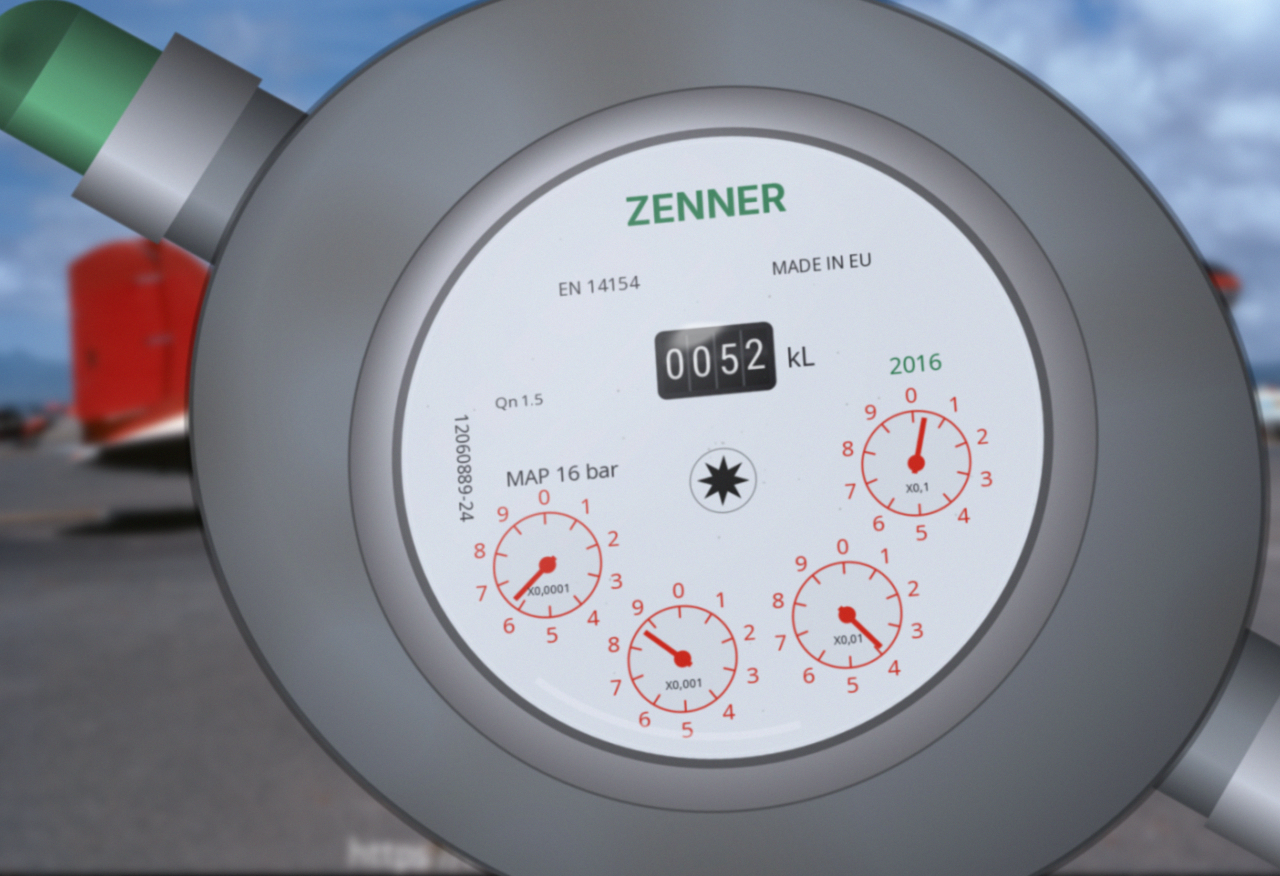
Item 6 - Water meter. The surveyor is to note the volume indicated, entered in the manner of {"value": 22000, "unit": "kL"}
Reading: {"value": 52.0386, "unit": "kL"}
